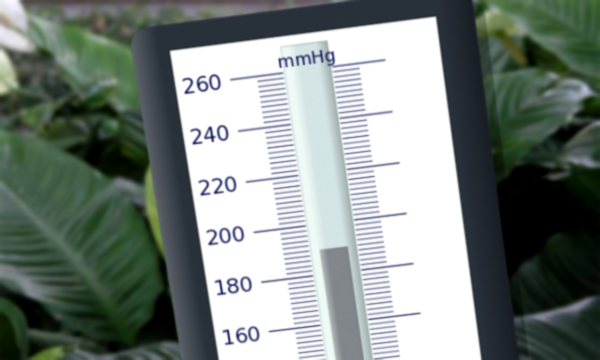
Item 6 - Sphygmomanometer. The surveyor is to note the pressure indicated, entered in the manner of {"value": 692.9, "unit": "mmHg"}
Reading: {"value": 190, "unit": "mmHg"}
